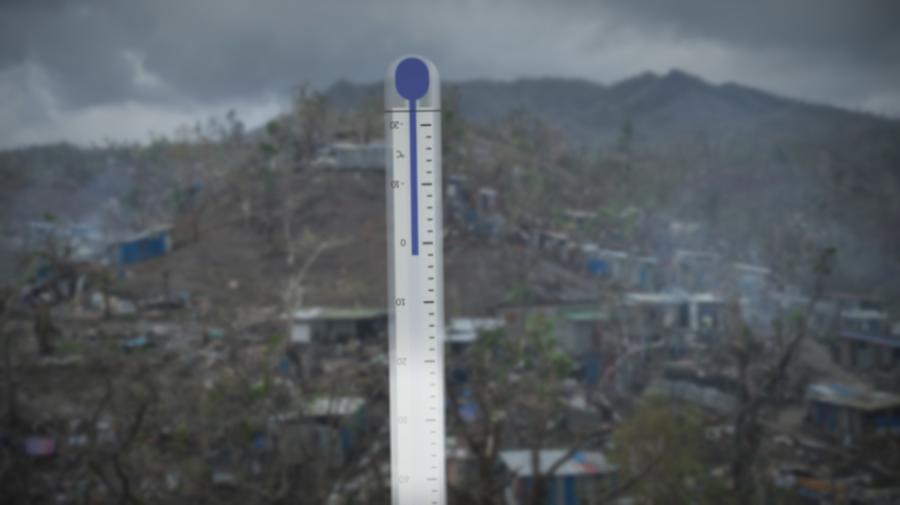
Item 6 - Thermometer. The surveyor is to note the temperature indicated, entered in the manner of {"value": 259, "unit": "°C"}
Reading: {"value": 2, "unit": "°C"}
